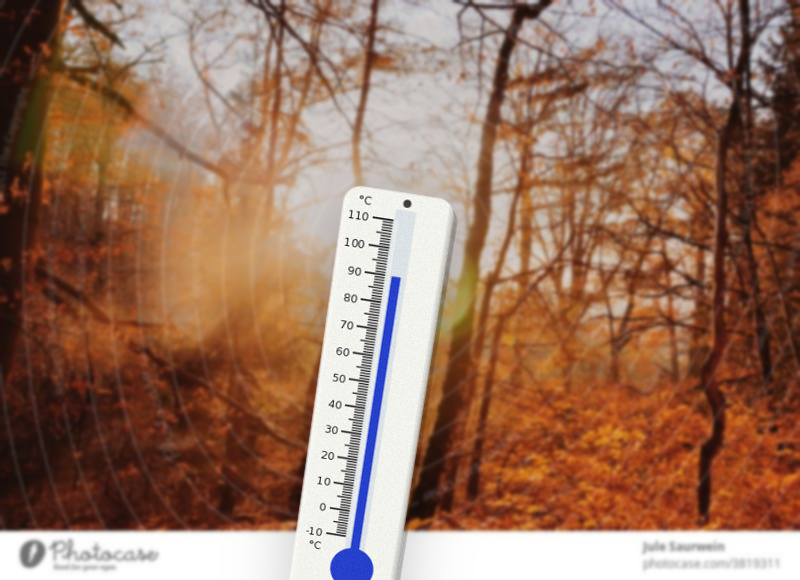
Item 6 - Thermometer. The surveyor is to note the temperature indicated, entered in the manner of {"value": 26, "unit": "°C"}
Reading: {"value": 90, "unit": "°C"}
